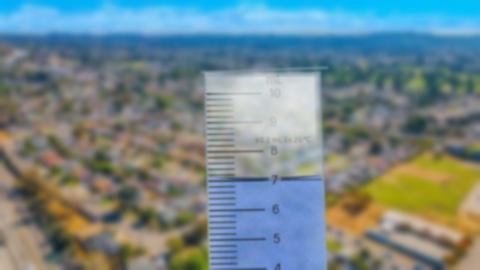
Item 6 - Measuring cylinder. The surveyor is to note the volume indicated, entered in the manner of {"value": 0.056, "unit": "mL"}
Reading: {"value": 7, "unit": "mL"}
